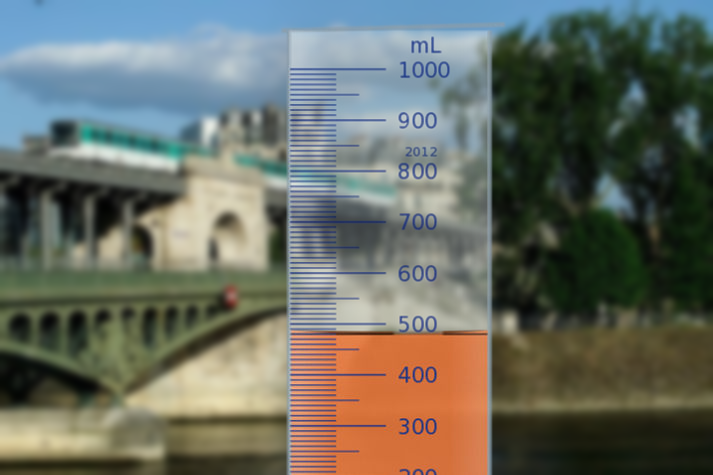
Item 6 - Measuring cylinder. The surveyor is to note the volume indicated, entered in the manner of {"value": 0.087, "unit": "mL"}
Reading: {"value": 480, "unit": "mL"}
